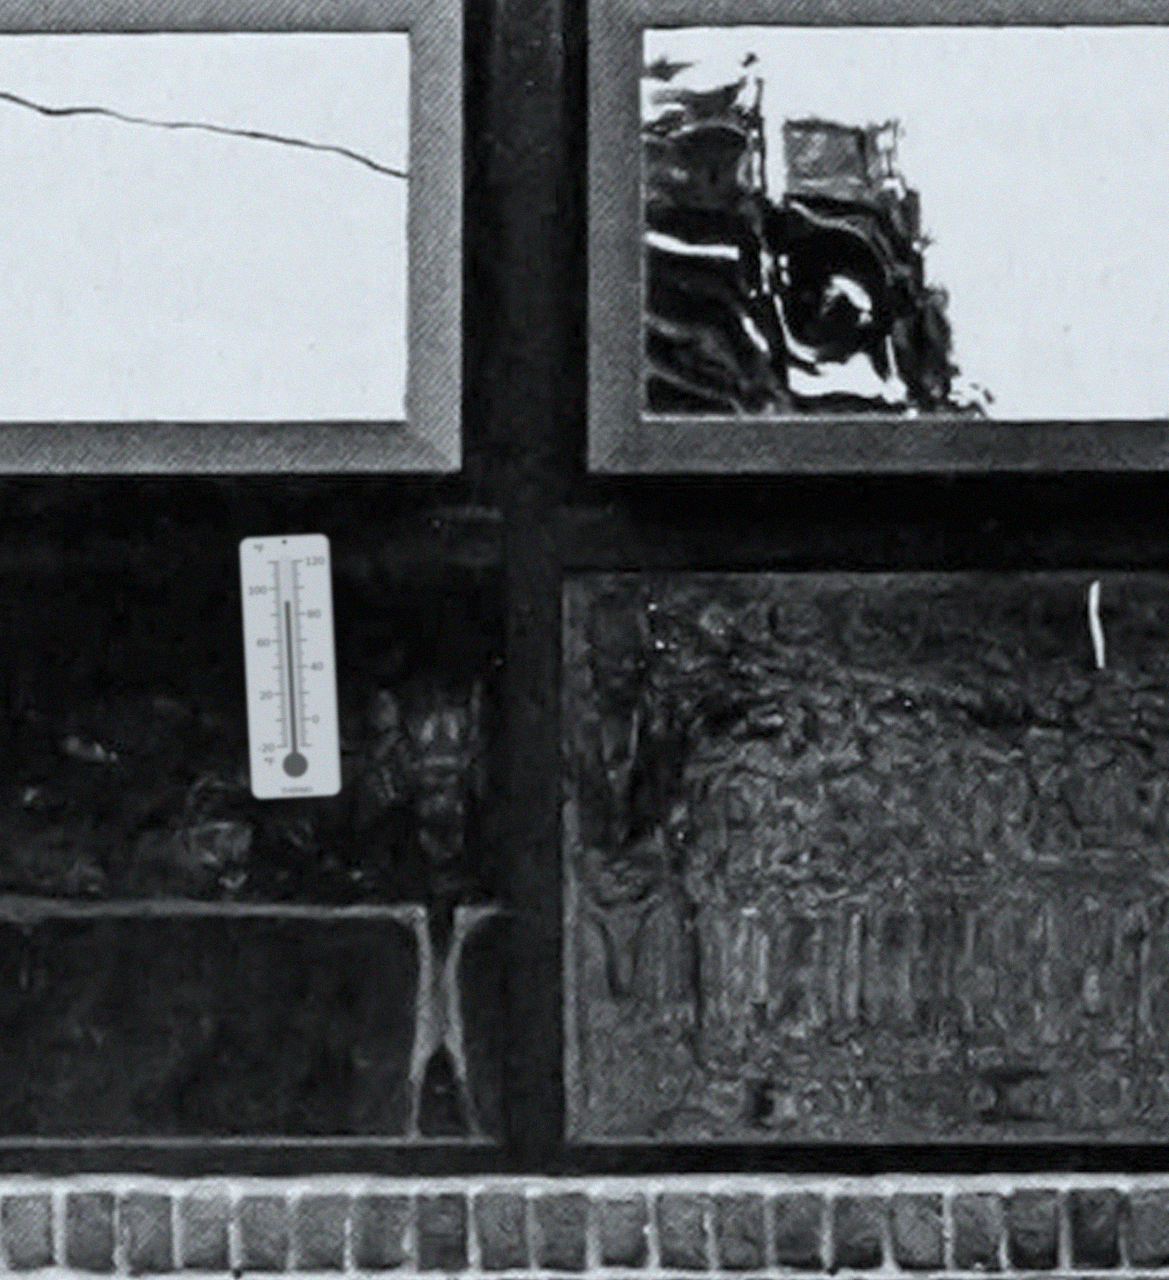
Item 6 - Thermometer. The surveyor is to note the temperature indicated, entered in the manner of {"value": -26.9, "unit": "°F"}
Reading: {"value": 90, "unit": "°F"}
